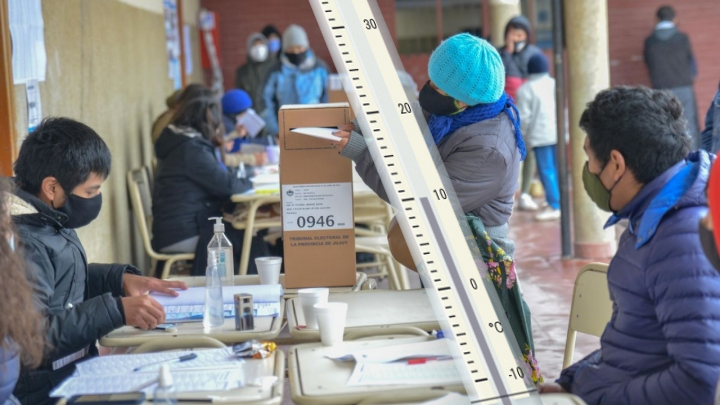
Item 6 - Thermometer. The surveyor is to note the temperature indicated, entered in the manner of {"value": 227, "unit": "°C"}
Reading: {"value": 10, "unit": "°C"}
